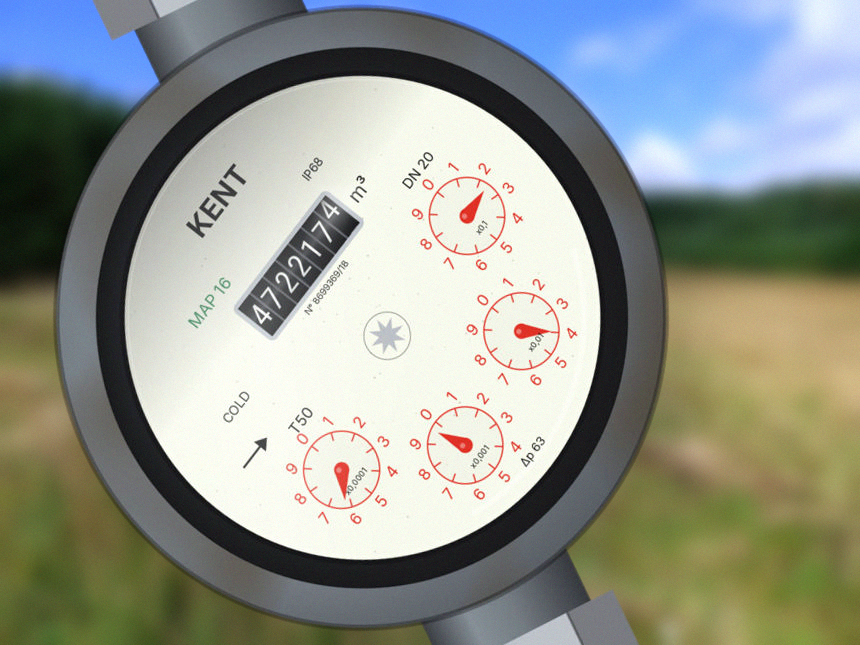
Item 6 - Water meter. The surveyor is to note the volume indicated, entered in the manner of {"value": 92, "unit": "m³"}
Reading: {"value": 4722174.2396, "unit": "m³"}
